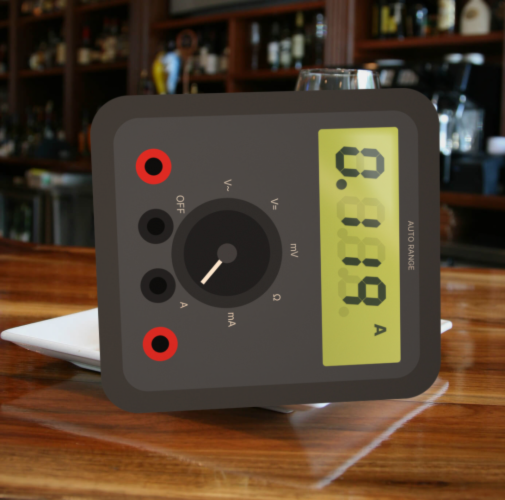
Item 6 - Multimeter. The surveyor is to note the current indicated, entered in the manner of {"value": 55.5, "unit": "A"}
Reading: {"value": 0.119, "unit": "A"}
